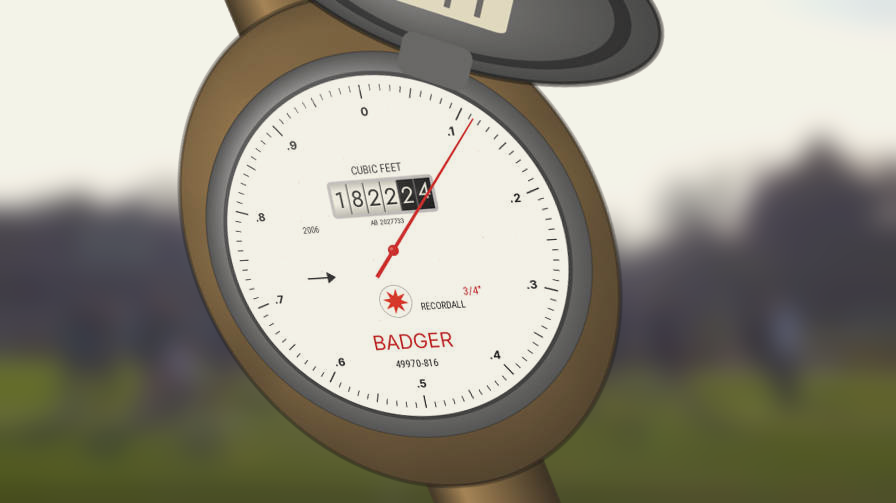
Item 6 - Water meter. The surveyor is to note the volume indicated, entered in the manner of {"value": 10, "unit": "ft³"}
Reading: {"value": 182224.11, "unit": "ft³"}
